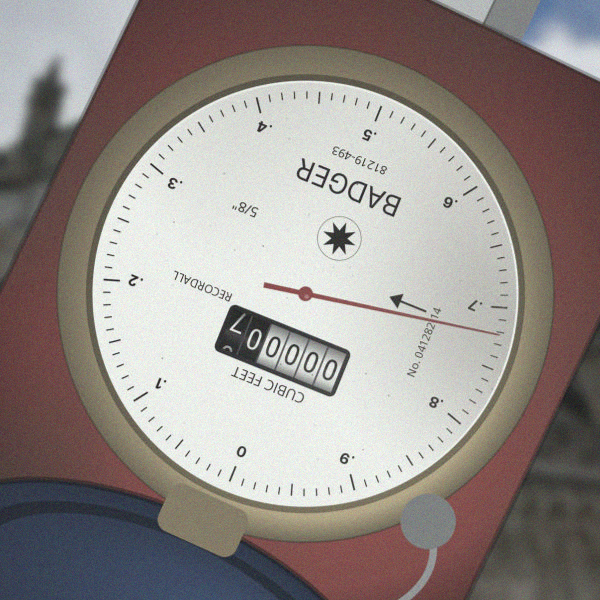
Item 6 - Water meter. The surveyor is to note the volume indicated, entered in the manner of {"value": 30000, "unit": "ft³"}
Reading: {"value": 6.72, "unit": "ft³"}
